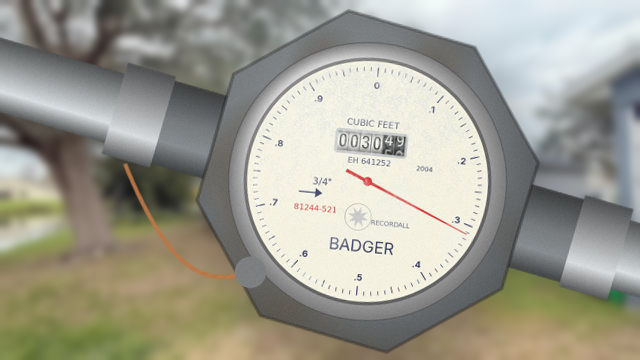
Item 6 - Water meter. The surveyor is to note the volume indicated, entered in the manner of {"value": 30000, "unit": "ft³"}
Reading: {"value": 3049.31, "unit": "ft³"}
